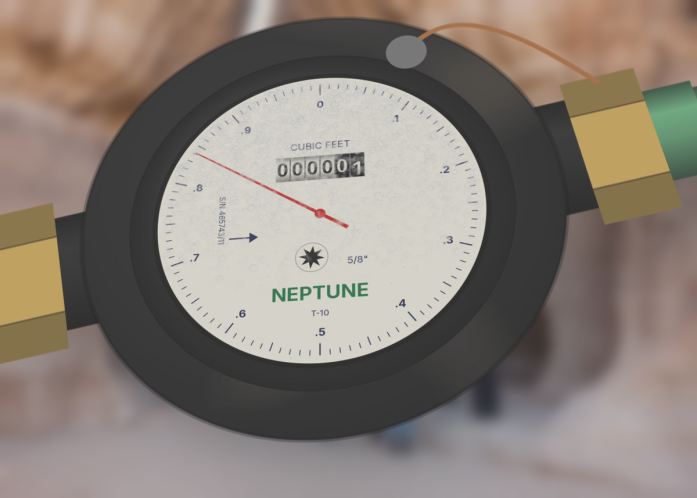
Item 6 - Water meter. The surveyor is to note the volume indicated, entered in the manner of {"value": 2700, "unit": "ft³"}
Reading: {"value": 0.84, "unit": "ft³"}
